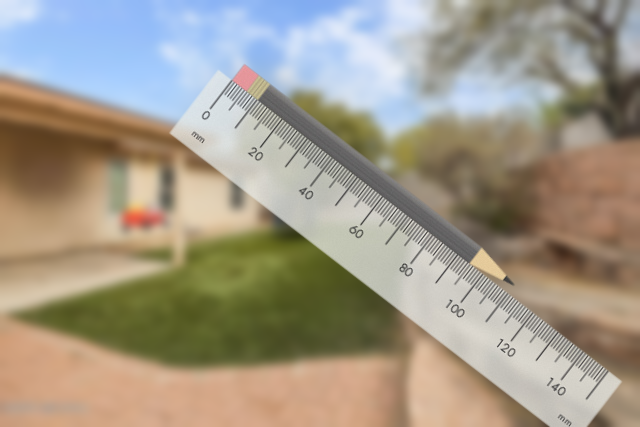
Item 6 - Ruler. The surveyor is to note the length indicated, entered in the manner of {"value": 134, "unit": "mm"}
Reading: {"value": 110, "unit": "mm"}
